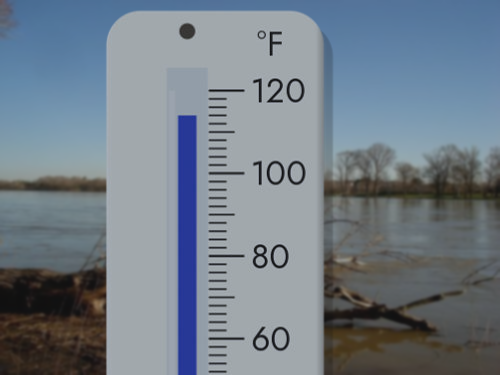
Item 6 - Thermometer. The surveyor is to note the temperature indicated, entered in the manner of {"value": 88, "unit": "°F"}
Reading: {"value": 114, "unit": "°F"}
